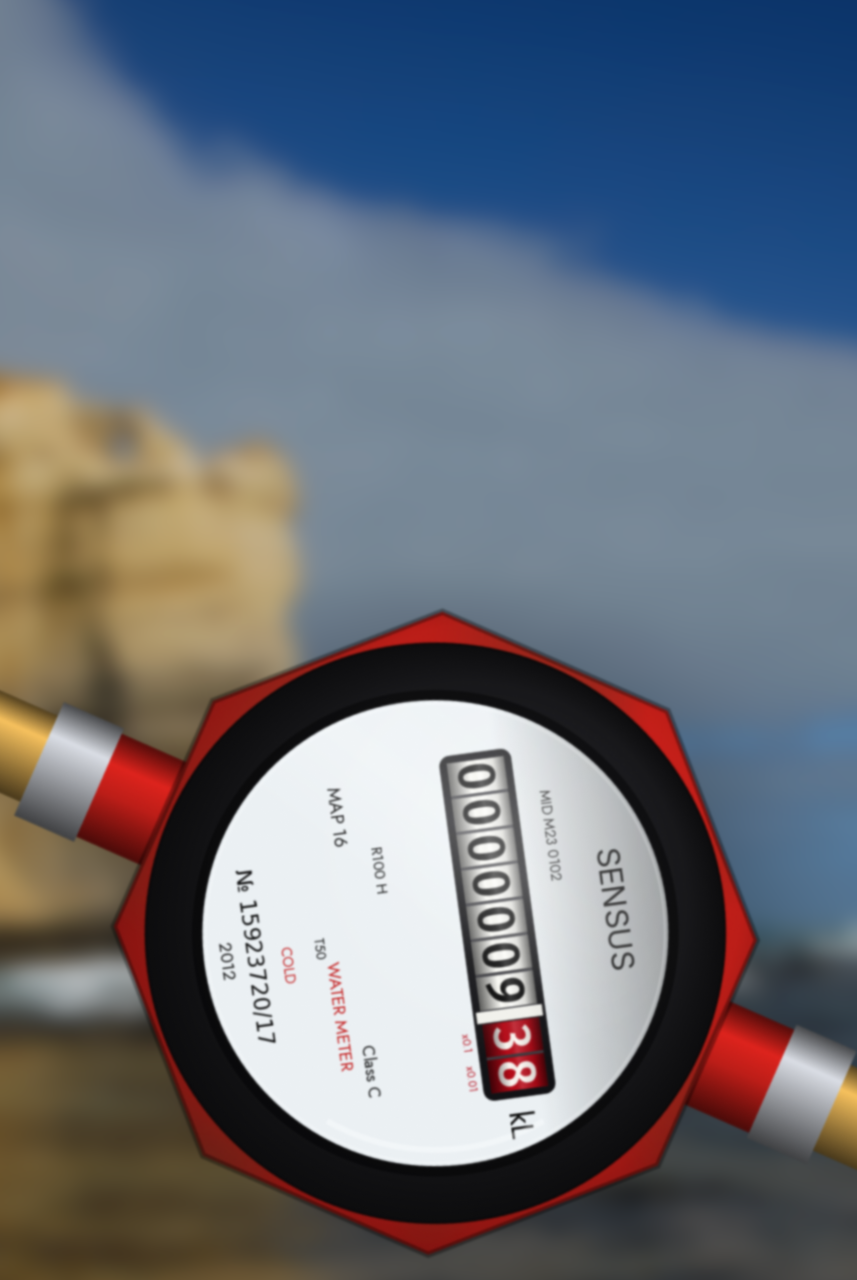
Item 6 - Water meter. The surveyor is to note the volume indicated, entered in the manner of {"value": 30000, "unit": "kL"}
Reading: {"value": 9.38, "unit": "kL"}
